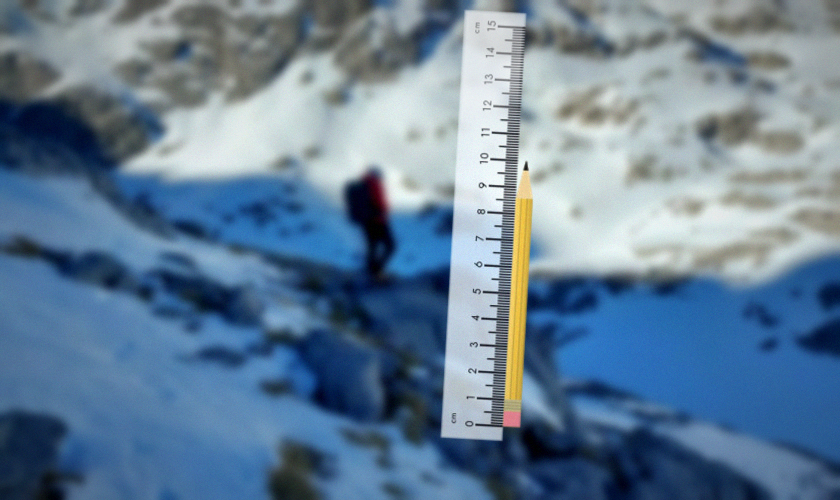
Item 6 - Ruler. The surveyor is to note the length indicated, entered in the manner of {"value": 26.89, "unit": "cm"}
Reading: {"value": 10, "unit": "cm"}
